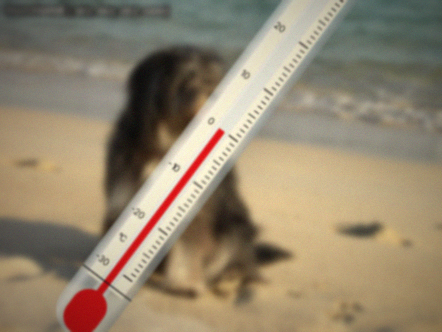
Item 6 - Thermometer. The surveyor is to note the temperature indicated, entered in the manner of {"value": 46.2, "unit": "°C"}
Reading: {"value": 0, "unit": "°C"}
